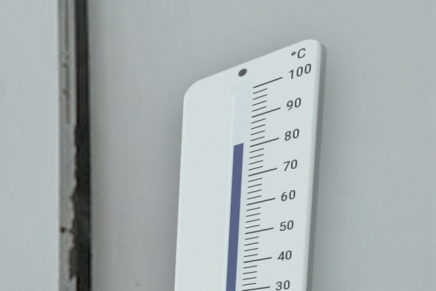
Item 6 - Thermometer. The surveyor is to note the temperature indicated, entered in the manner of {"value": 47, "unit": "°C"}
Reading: {"value": 82, "unit": "°C"}
